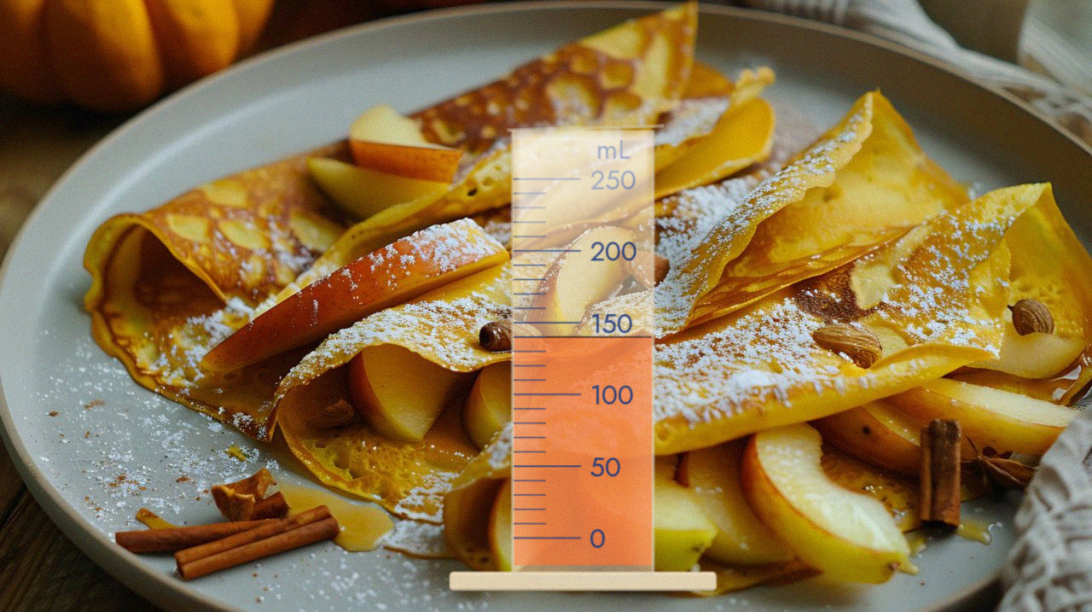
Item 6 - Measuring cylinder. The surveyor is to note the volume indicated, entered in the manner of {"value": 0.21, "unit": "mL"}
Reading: {"value": 140, "unit": "mL"}
